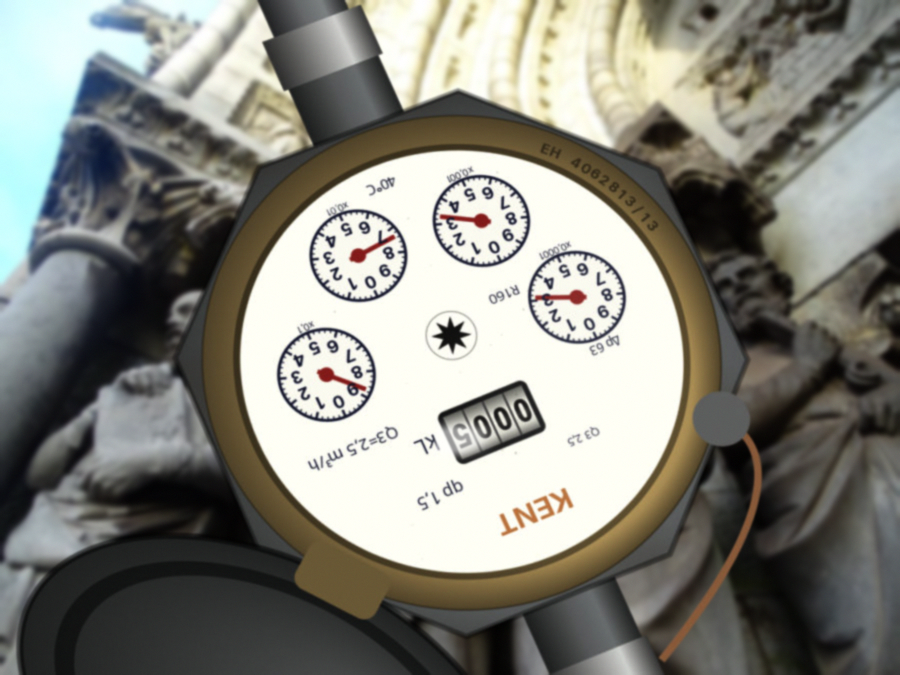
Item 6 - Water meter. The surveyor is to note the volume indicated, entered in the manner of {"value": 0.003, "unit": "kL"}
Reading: {"value": 5.8733, "unit": "kL"}
